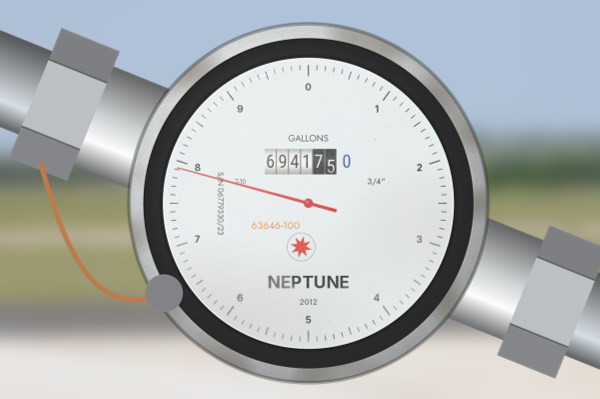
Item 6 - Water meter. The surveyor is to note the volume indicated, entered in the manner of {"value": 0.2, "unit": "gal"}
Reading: {"value": 6941747.9, "unit": "gal"}
